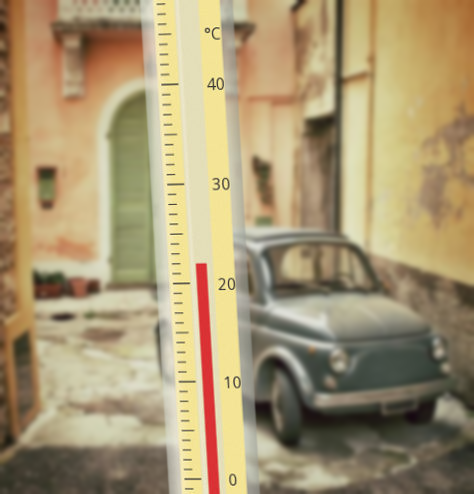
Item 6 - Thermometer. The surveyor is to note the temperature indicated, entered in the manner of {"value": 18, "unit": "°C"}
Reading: {"value": 22, "unit": "°C"}
